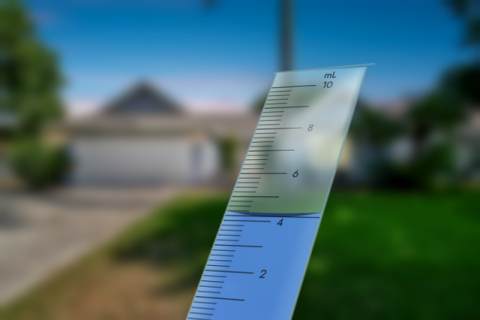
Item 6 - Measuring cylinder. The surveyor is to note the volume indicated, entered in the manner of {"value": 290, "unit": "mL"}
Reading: {"value": 4.2, "unit": "mL"}
